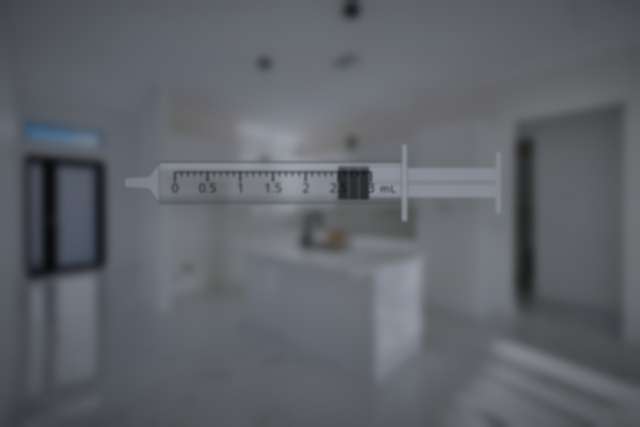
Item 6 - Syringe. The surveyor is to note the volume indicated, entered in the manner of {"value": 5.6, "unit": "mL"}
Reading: {"value": 2.5, "unit": "mL"}
